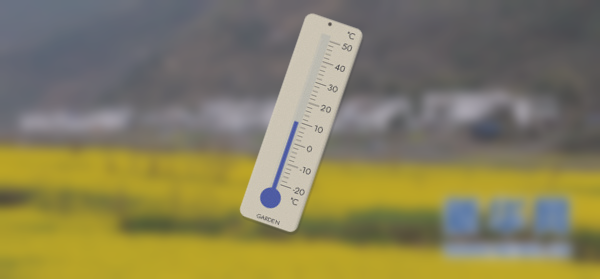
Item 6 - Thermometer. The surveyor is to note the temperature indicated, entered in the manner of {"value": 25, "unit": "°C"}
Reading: {"value": 10, "unit": "°C"}
